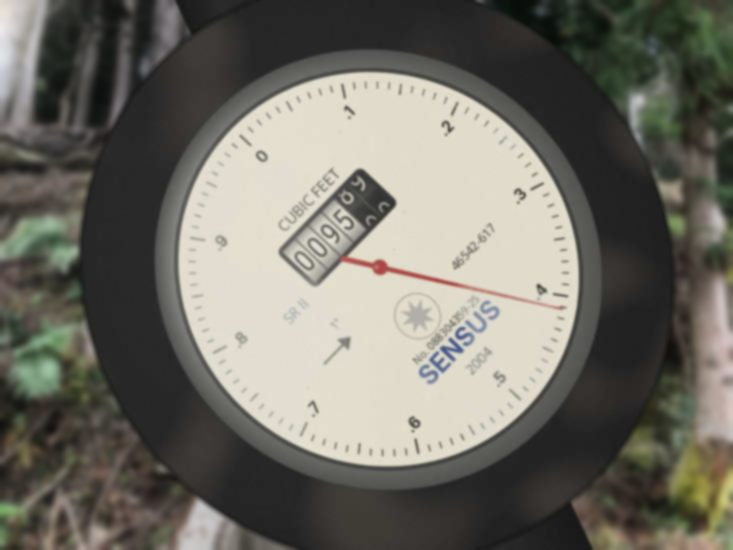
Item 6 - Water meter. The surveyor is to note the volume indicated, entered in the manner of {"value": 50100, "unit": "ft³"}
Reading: {"value": 9589.41, "unit": "ft³"}
